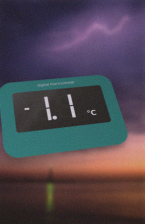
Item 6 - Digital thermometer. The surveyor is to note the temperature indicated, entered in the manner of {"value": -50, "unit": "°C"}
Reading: {"value": -1.1, "unit": "°C"}
